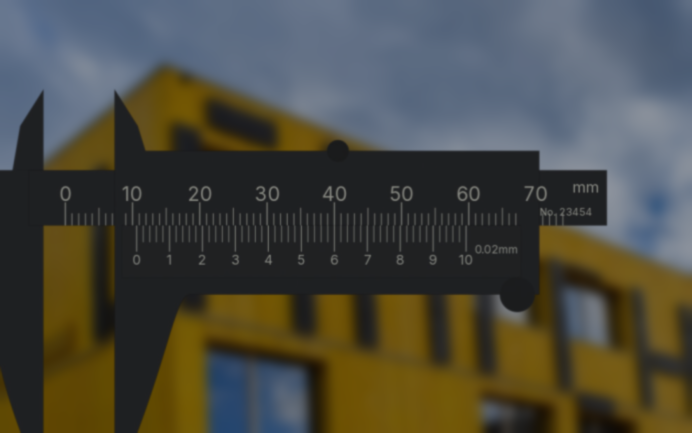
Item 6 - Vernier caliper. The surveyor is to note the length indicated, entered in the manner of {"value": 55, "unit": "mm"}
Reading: {"value": 10.6, "unit": "mm"}
